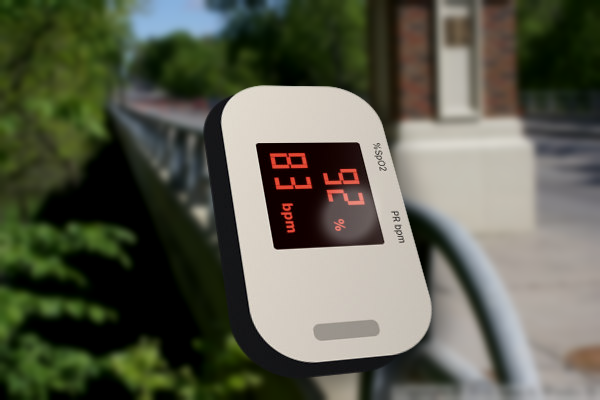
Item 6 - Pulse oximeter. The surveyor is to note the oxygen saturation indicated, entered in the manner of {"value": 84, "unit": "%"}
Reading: {"value": 92, "unit": "%"}
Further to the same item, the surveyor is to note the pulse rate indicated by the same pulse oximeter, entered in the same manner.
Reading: {"value": 83, "unit": "bpm"}
